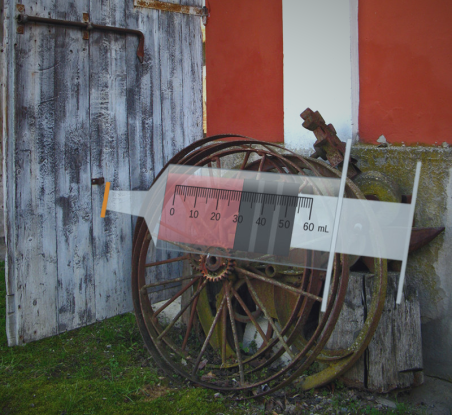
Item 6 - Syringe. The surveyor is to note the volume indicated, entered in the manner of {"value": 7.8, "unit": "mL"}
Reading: {"value": 30, "unit": "mL"}
